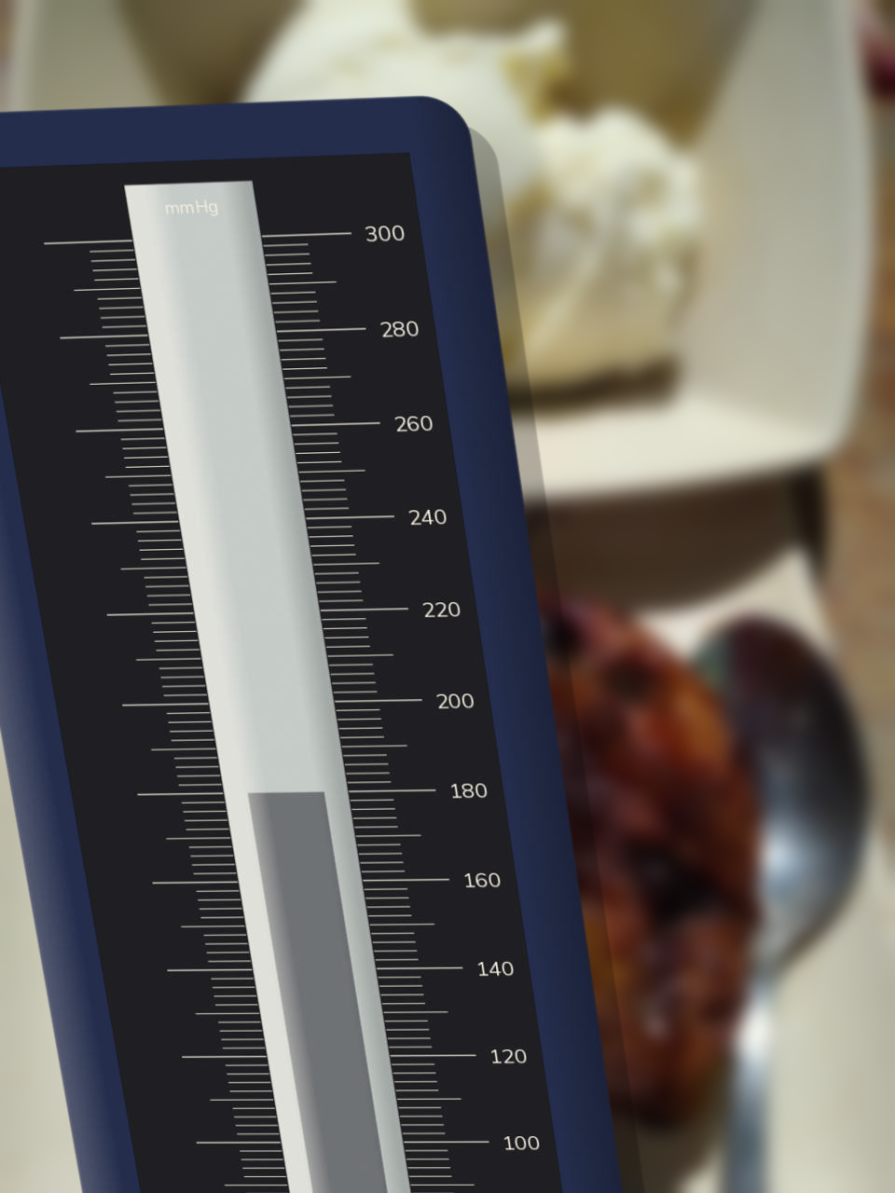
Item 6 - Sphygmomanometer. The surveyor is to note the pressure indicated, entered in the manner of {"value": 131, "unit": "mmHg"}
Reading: {"value": 180, "unit": "mmHg"}
